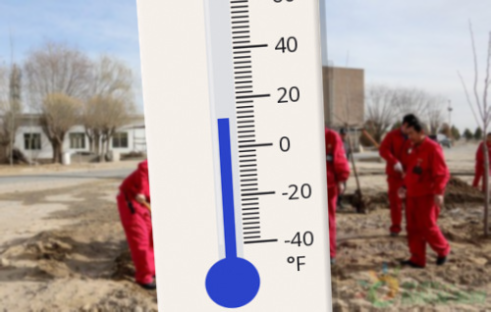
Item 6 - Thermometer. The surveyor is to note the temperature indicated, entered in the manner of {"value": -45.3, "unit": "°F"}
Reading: {"value": 12, "unit": "°F"}
